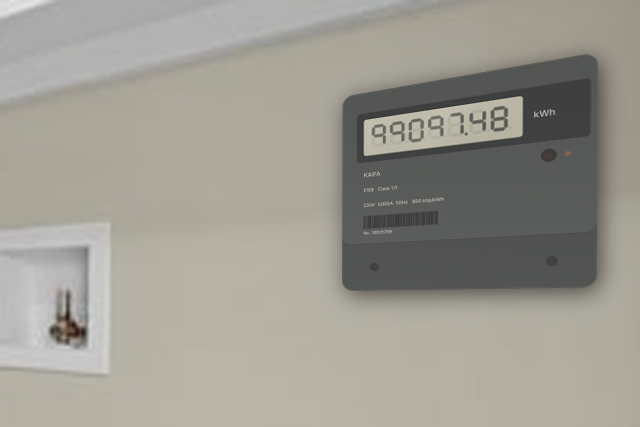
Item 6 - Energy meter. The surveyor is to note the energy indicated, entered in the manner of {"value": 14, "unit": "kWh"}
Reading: {"value": 99097.48, "unit": "kWh"}
